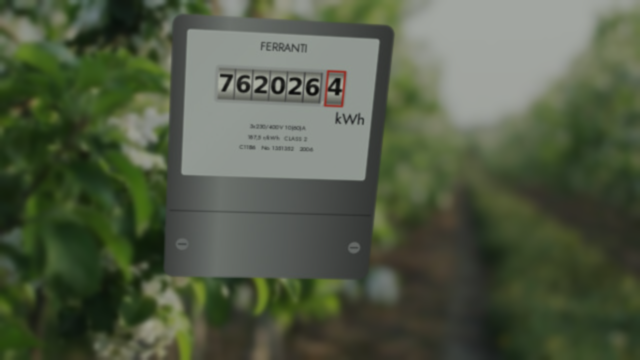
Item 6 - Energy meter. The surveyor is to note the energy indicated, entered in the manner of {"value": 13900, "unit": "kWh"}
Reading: {"value": 762026.4, "unit": "kWh"}
